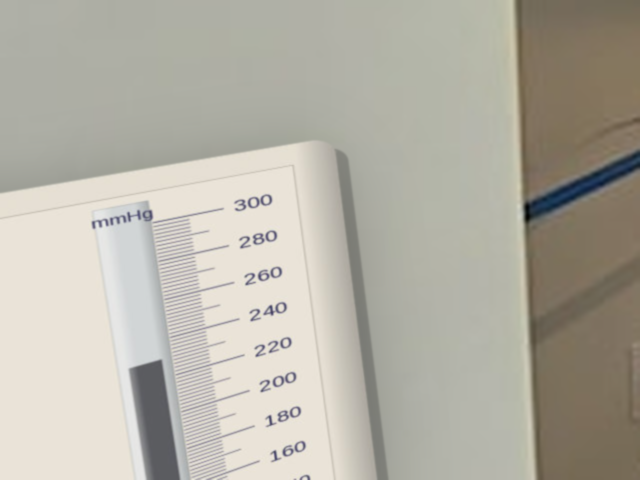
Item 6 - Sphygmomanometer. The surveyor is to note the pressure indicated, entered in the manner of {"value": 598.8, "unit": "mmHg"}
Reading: {"value": 230, "unit": "mmHg"}
